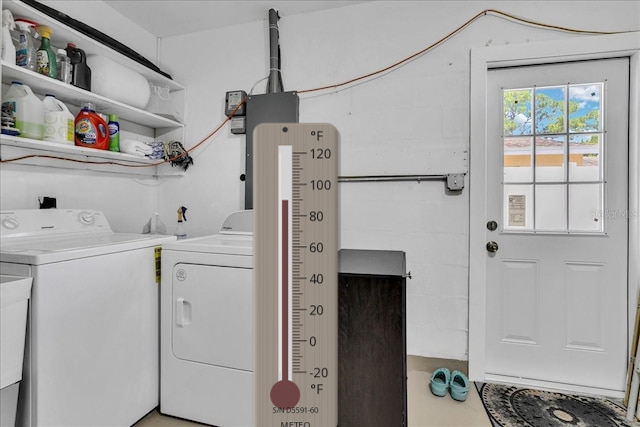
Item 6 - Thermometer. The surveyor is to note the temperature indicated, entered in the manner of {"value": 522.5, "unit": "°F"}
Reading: {"value": 90, "unit": "°F"}
